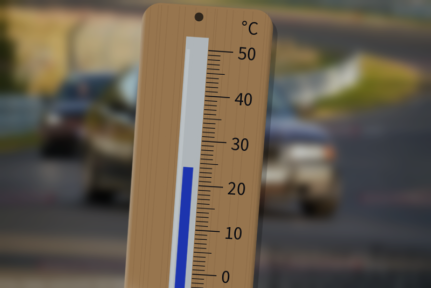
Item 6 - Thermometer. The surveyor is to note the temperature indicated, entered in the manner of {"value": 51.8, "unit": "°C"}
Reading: {"value": 24, "unit": "°C"}
